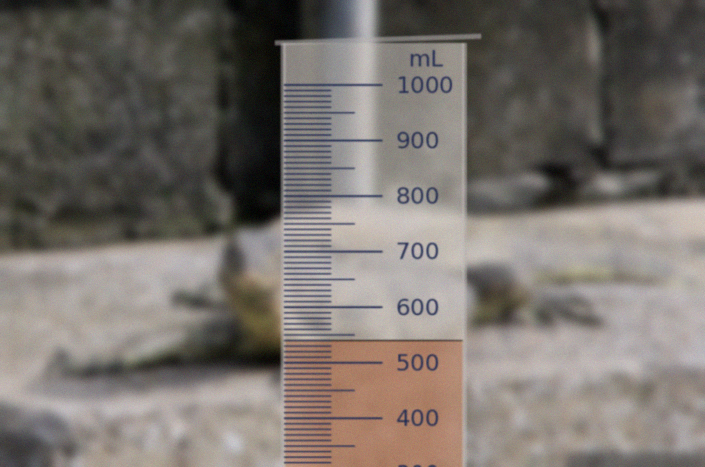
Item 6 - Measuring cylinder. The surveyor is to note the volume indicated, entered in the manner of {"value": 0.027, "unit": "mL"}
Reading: {"value": 540, "unit": "mL"}
